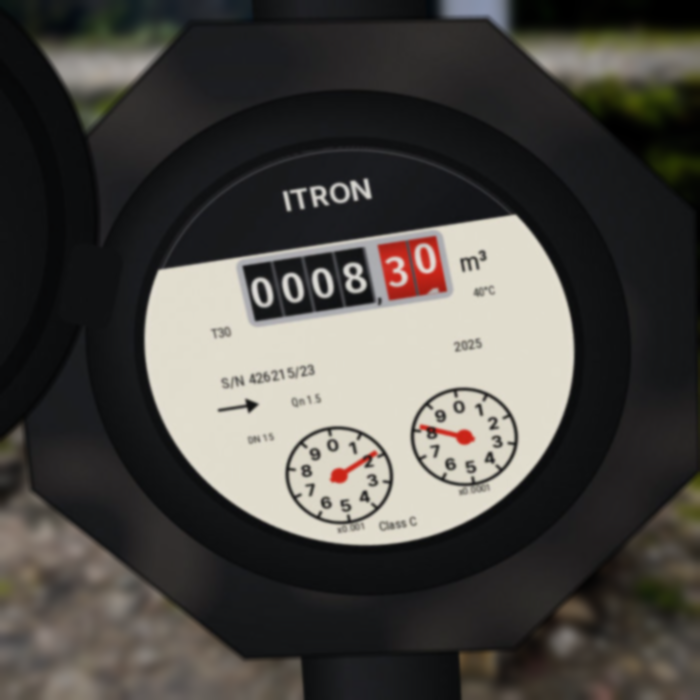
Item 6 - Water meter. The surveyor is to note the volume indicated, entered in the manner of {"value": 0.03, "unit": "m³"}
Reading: {"value": 8.3018, "unit": "m³"}
